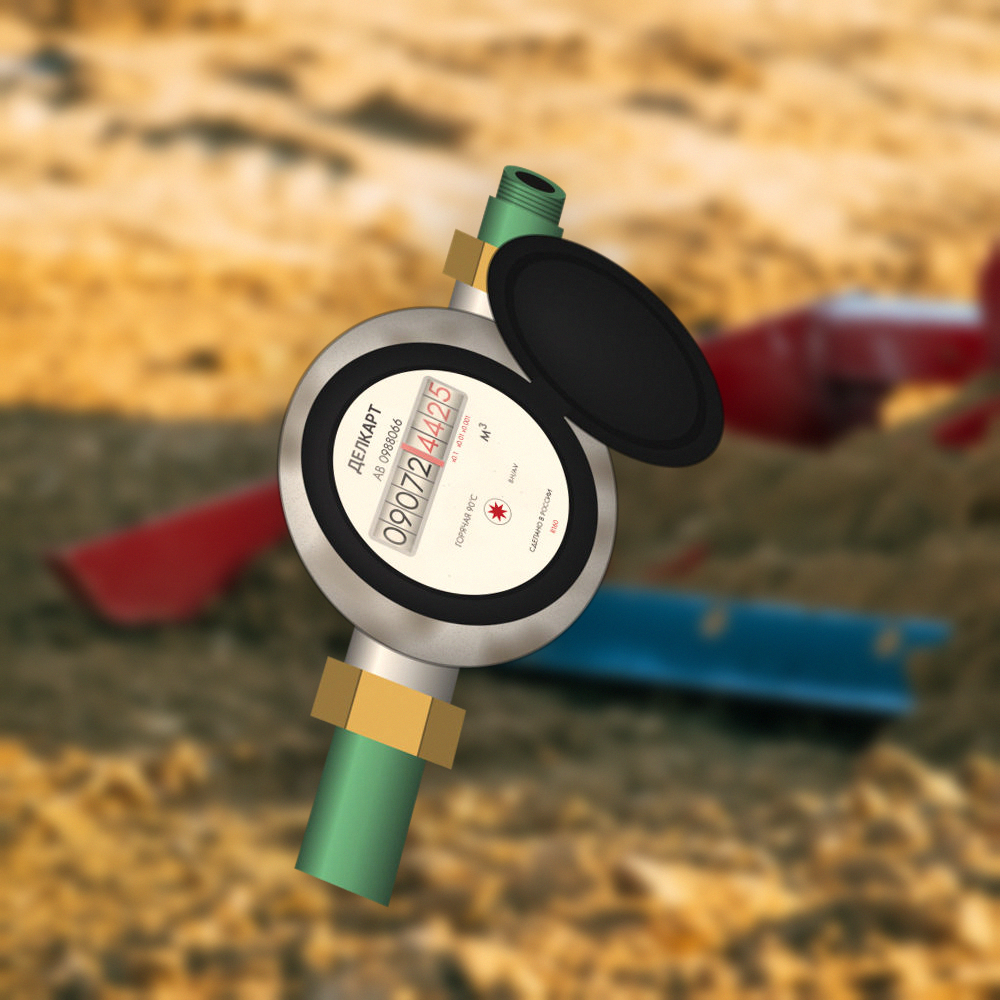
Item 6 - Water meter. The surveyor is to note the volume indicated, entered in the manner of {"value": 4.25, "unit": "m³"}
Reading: {"value": 9072.4425, "unit": "m³"}
